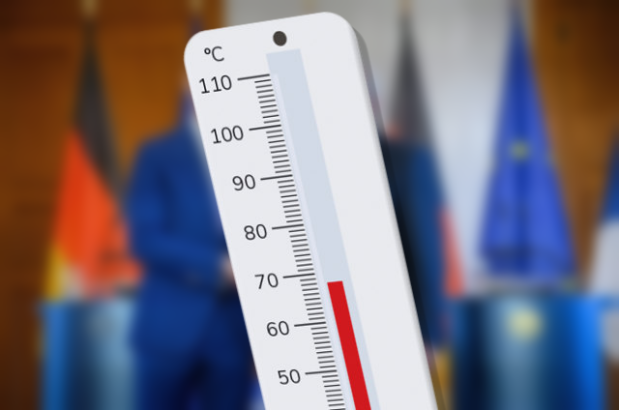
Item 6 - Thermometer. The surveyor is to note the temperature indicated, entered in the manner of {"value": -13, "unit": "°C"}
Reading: {"value": 68, "unit": "°C"}
